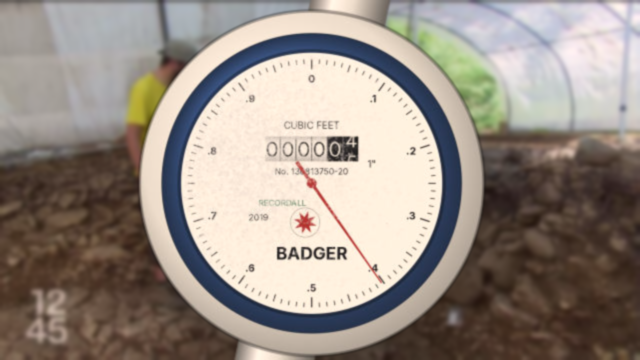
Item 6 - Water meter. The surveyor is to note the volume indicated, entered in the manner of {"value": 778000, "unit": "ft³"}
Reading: {"value": 4.40, "unit": "ft³"}
